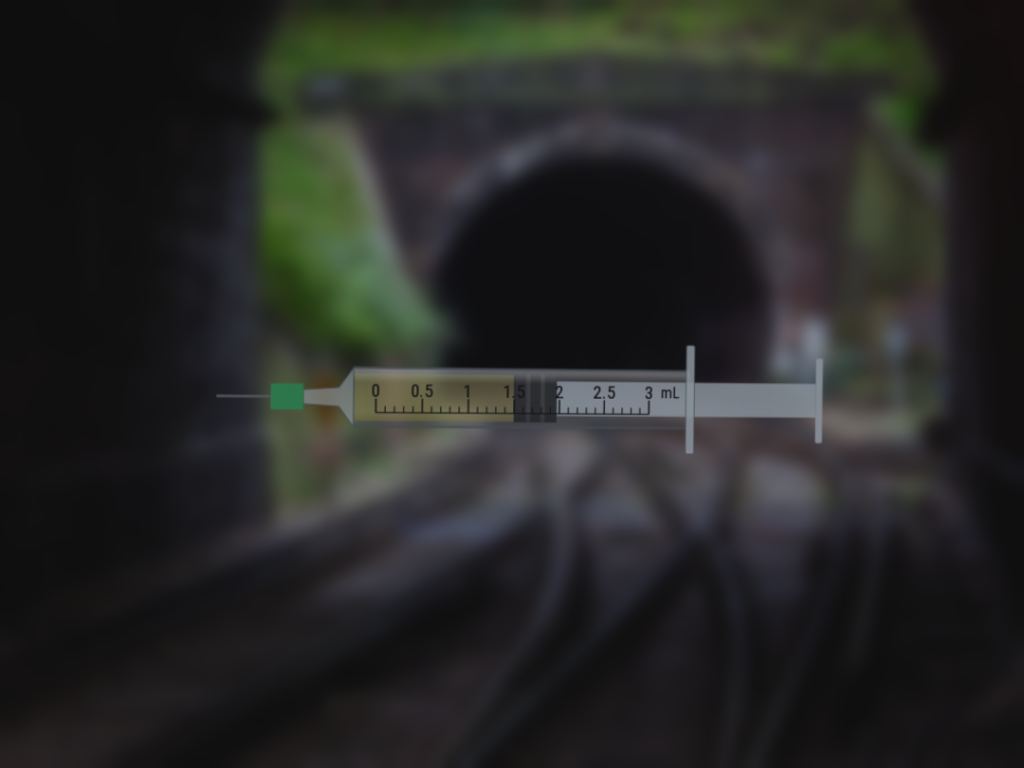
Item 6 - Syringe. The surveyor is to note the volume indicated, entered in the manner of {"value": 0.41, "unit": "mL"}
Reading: {"value": 1.5, "unit": "mL"}
